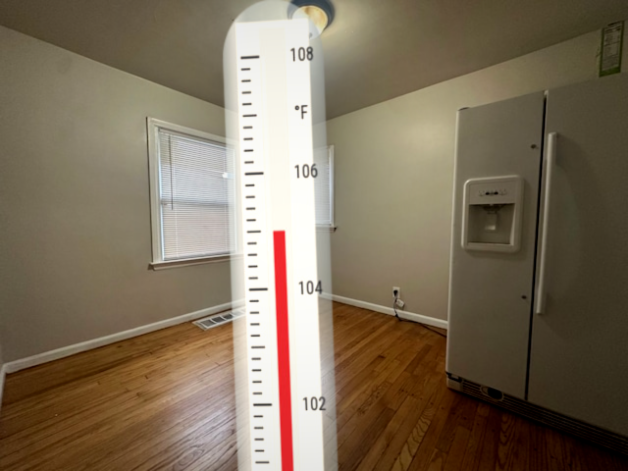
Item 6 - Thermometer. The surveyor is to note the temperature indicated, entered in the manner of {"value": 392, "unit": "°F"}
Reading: {"value": 105, "unit": "°F"}
